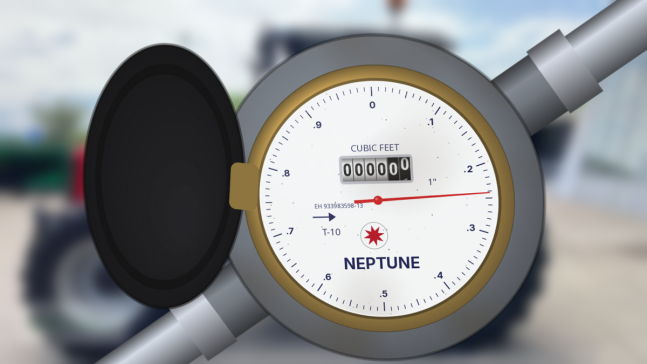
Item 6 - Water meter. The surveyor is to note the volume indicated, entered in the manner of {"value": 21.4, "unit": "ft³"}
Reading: {"value": 0.24, "unit": "ft³"}
